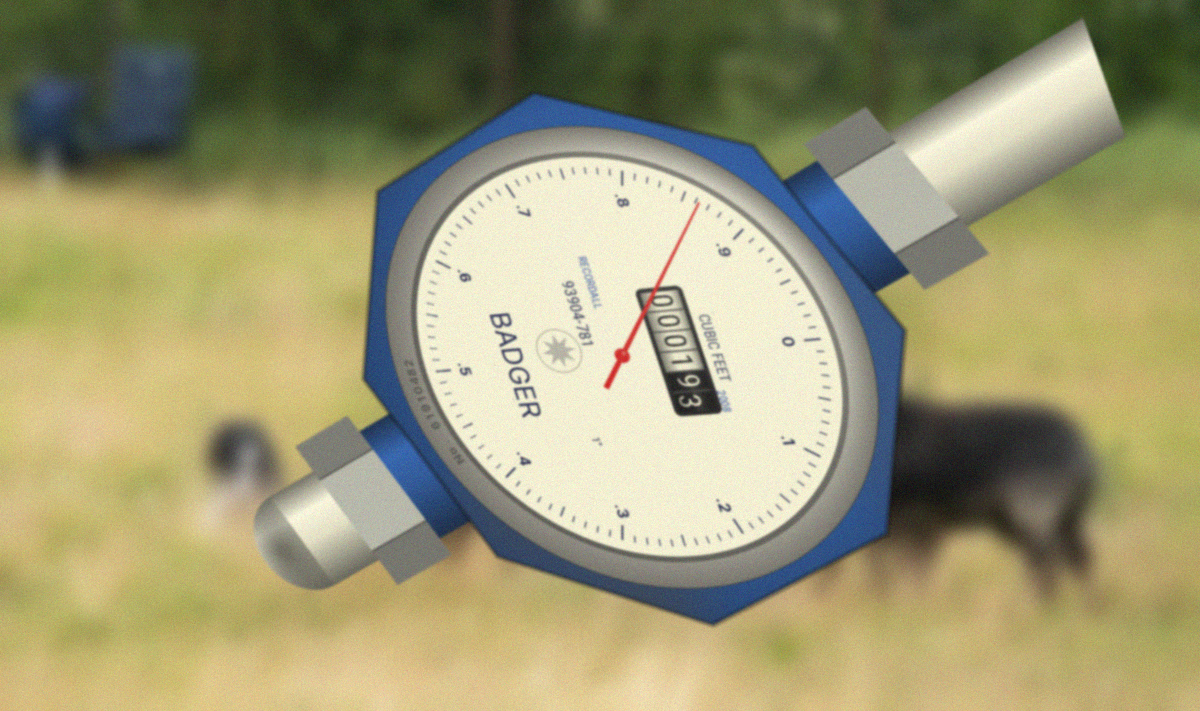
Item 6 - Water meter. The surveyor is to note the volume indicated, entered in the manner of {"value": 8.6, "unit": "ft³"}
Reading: {"value": 192.86, "unit": "ft³"}
